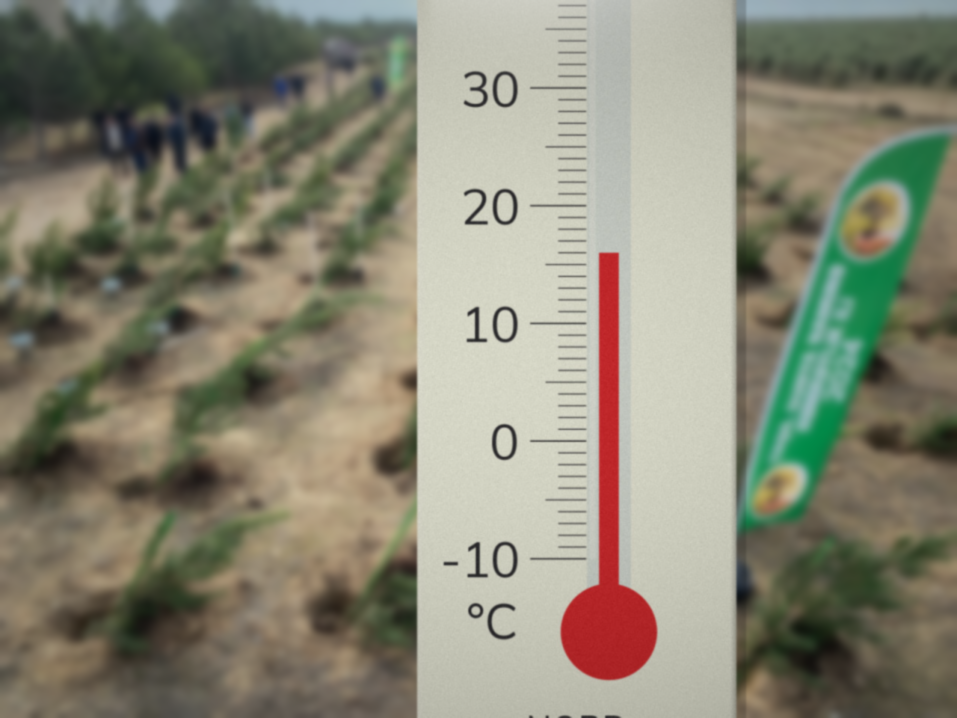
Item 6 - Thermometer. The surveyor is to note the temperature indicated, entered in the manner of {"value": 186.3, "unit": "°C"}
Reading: {"value": 16, "unit": "°C"}
